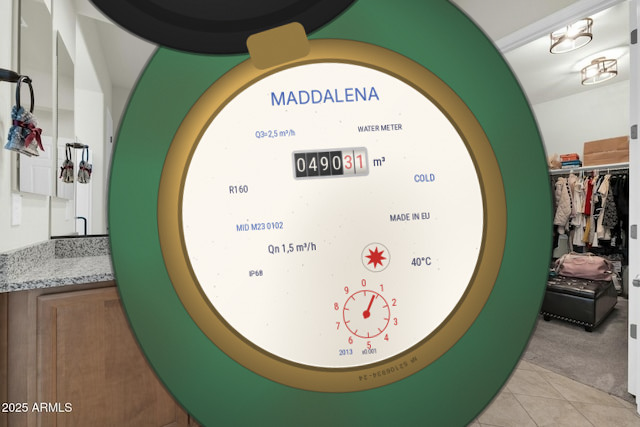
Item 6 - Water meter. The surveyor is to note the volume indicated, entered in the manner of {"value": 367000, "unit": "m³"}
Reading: {"value": 490.310, "unit": "m³"}
